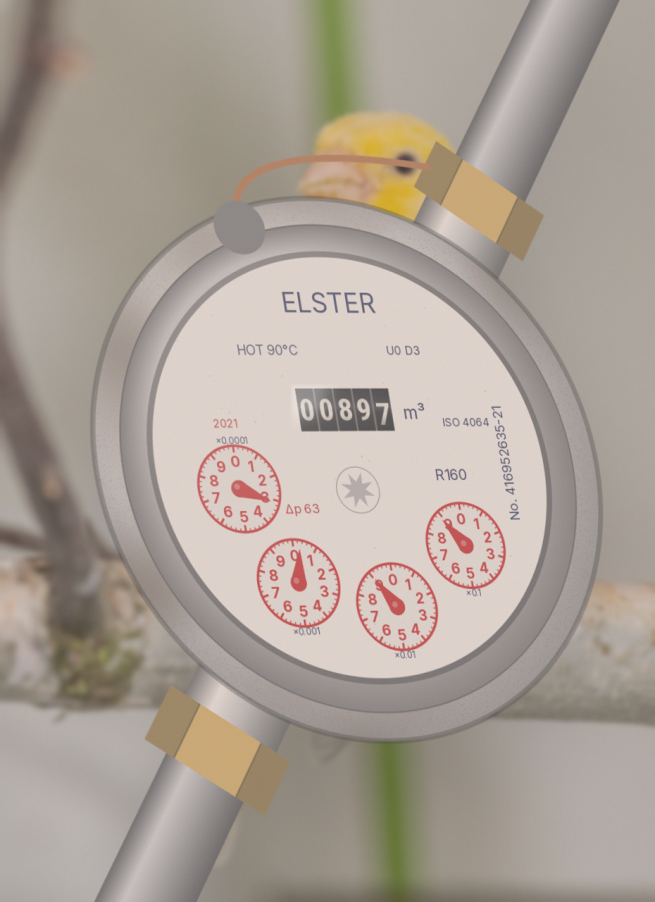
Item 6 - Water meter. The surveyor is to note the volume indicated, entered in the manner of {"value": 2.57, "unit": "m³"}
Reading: {"value": 896.8903, "unit": "m³"}
